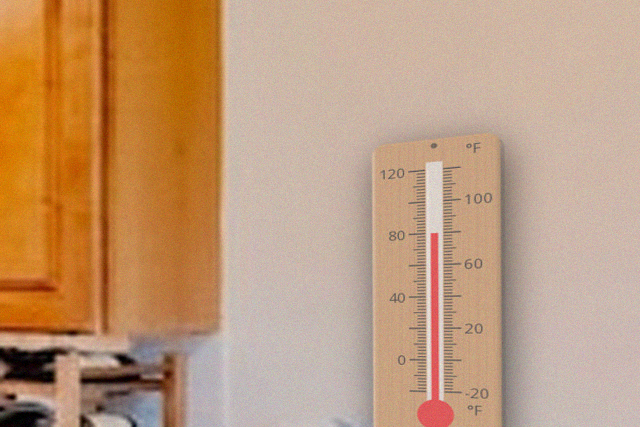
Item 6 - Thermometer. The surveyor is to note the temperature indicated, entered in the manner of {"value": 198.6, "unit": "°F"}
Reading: {"value": 80, "unit": "°F"}
